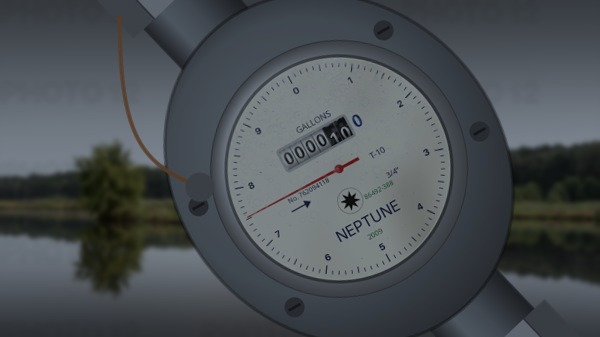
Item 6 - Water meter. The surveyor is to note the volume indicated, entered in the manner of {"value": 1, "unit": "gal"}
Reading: {"value": 97.5, "unit": "gal"}
